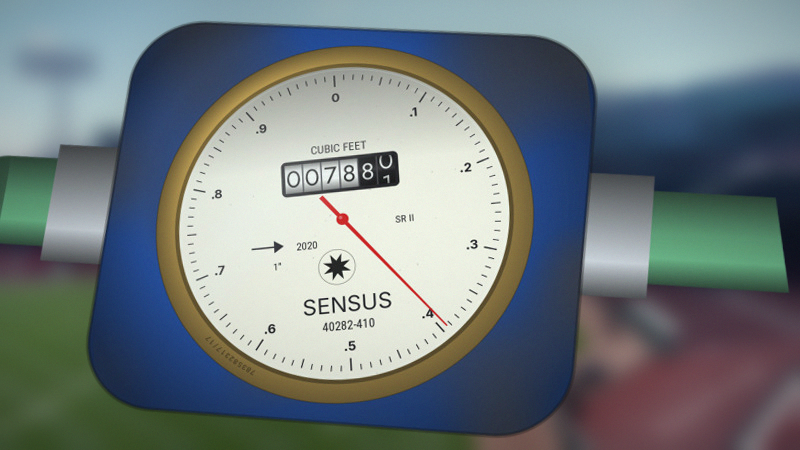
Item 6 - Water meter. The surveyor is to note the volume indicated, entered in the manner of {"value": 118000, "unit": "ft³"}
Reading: {"value": 7880.39, "unit": "ft³"}
